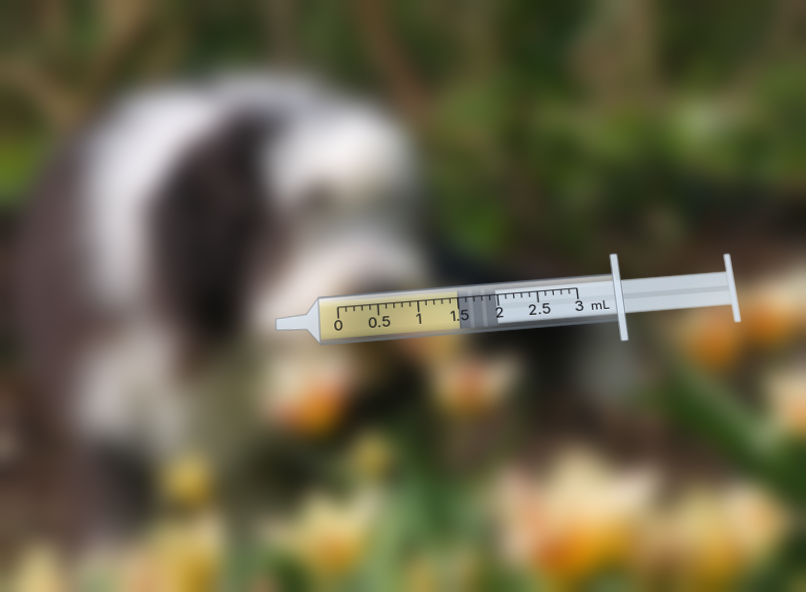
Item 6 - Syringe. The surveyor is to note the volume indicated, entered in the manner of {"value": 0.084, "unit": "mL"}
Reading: {"value": 1.5, "unit": "mL"}
